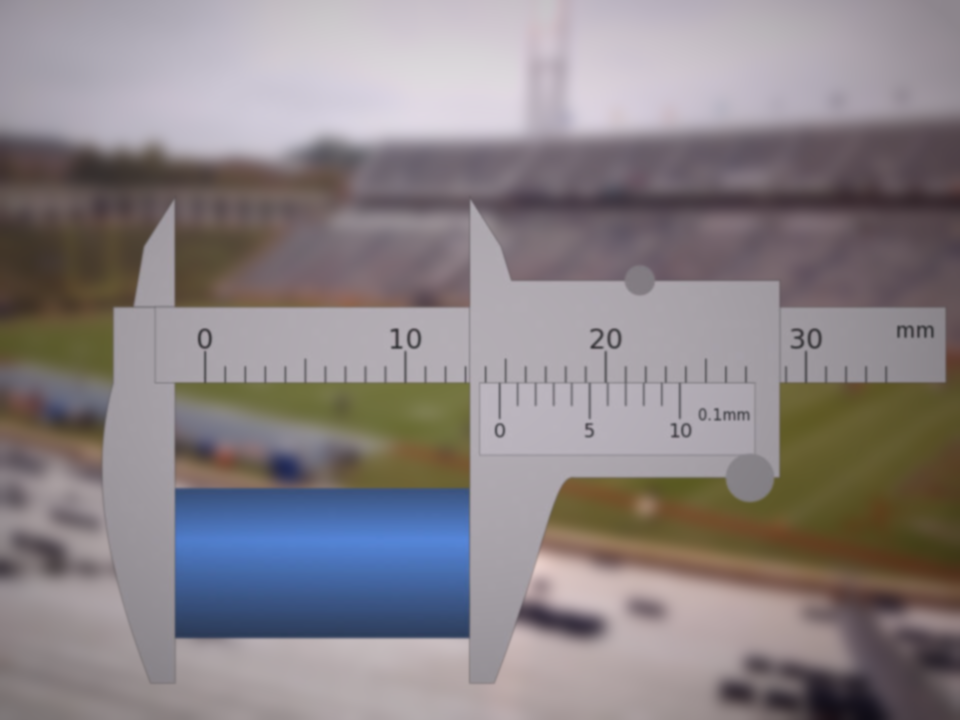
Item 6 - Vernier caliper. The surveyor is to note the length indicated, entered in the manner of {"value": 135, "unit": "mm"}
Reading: {"value": 14.7, "unit": "mm"}
